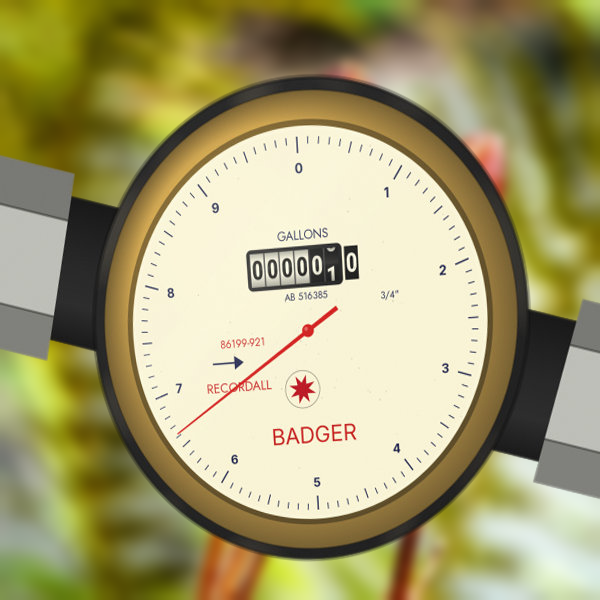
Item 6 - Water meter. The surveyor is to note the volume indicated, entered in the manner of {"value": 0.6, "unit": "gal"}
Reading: {"value": 6.6, "unit": "gal"}
